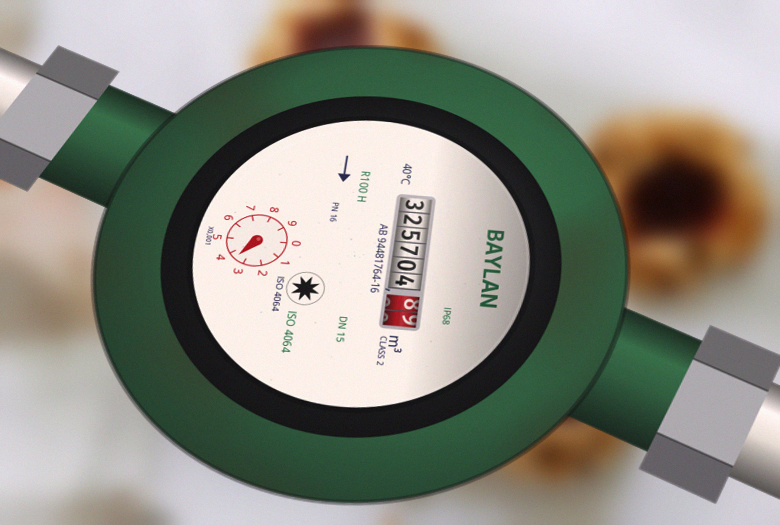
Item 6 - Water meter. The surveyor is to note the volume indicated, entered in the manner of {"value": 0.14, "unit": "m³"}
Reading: {"value": 325704.893, "unit": "m³"}
